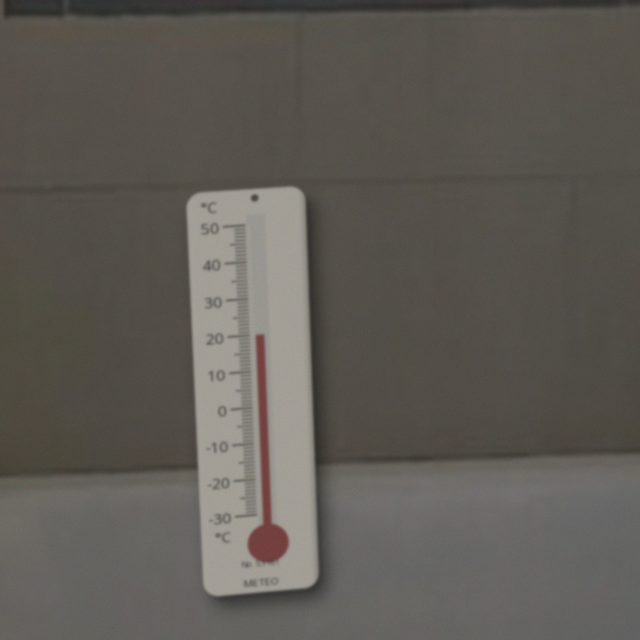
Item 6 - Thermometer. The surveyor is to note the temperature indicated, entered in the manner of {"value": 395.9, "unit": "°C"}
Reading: {"value": 20, "unit": "°C"}
